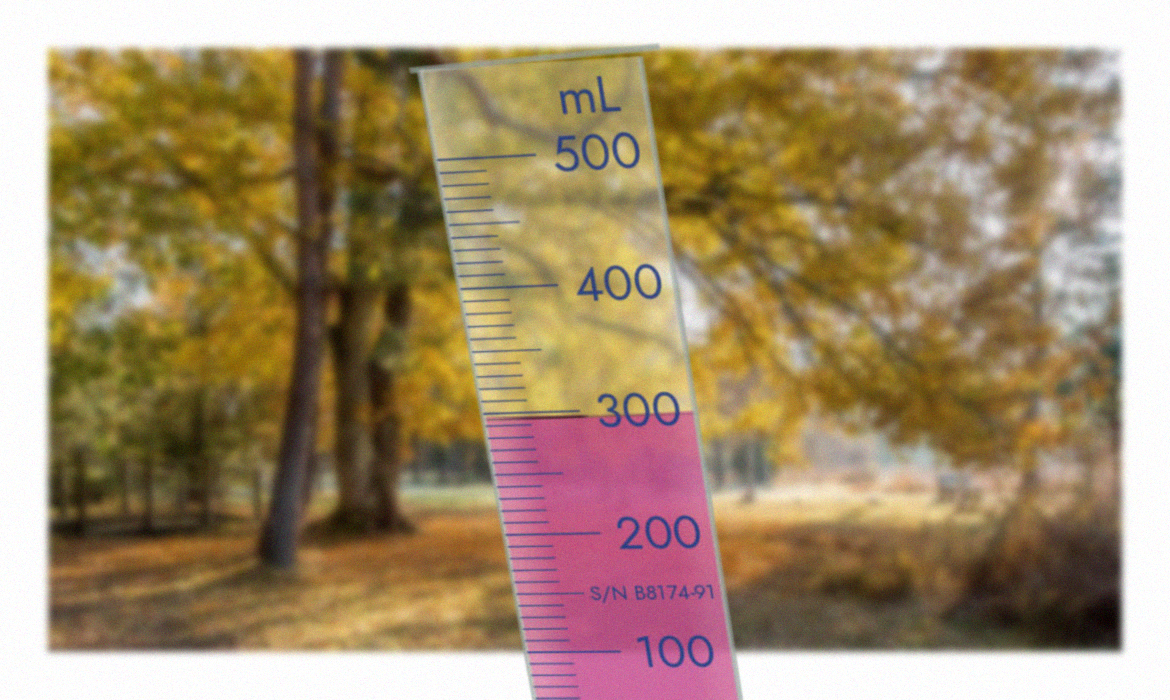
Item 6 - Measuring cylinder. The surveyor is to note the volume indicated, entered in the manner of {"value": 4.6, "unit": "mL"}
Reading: {"value": 295, "unit": "mL"}
